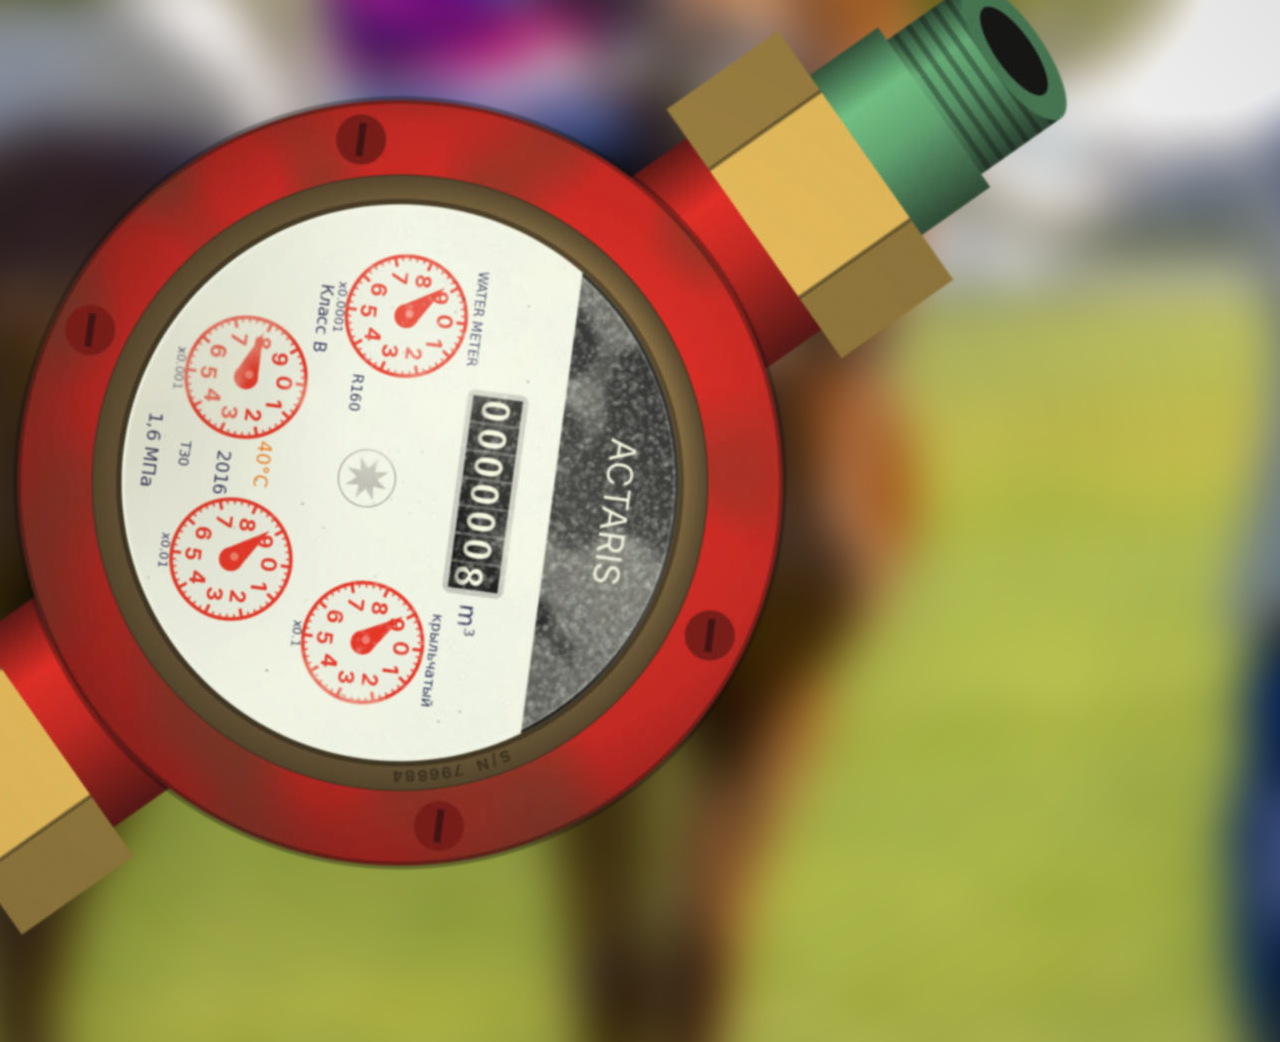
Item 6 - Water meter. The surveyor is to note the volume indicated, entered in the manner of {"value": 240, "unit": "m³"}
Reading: {"value": 7.8878, "unit": "m³"}
